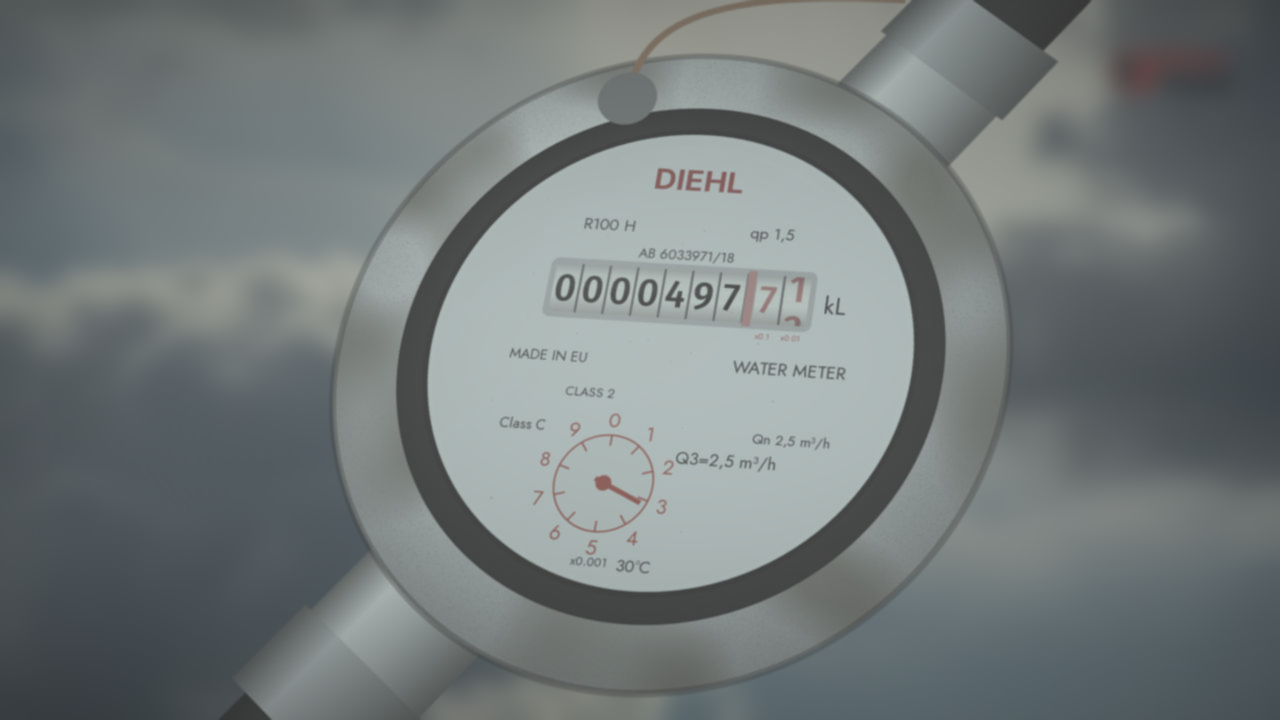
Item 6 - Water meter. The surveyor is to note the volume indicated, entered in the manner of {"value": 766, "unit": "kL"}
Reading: {"value": 497.713, "unit": "kL"}
